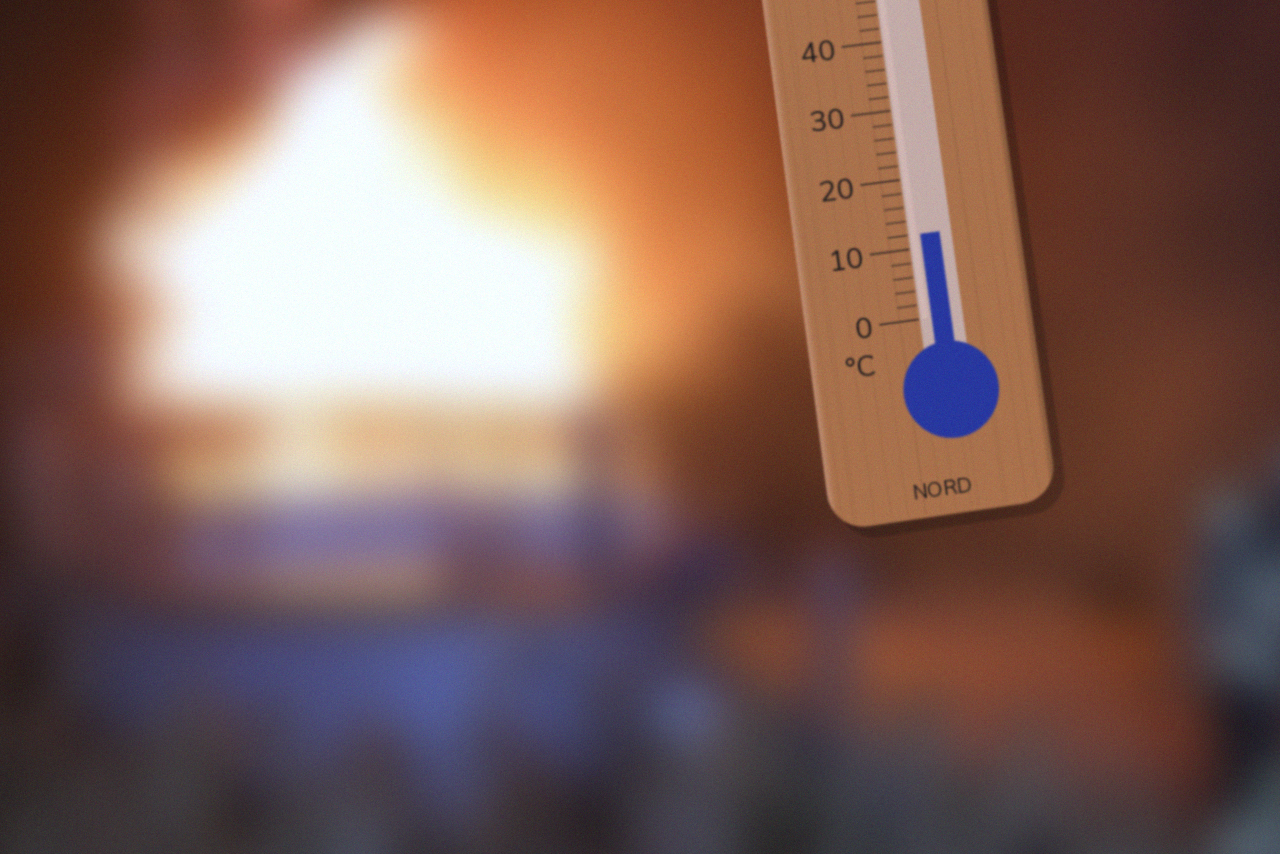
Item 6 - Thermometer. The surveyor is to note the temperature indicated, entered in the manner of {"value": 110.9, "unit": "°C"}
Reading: {"value": 12, "unit": "°C"}
